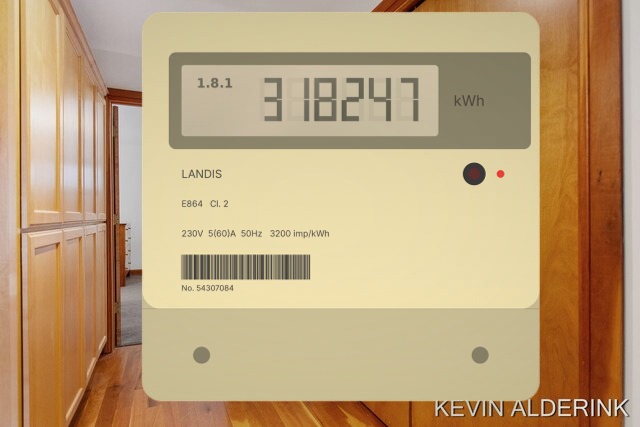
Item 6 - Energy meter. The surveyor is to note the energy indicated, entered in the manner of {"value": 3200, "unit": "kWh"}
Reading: {"value": 318247, "unit": "kWh"}
